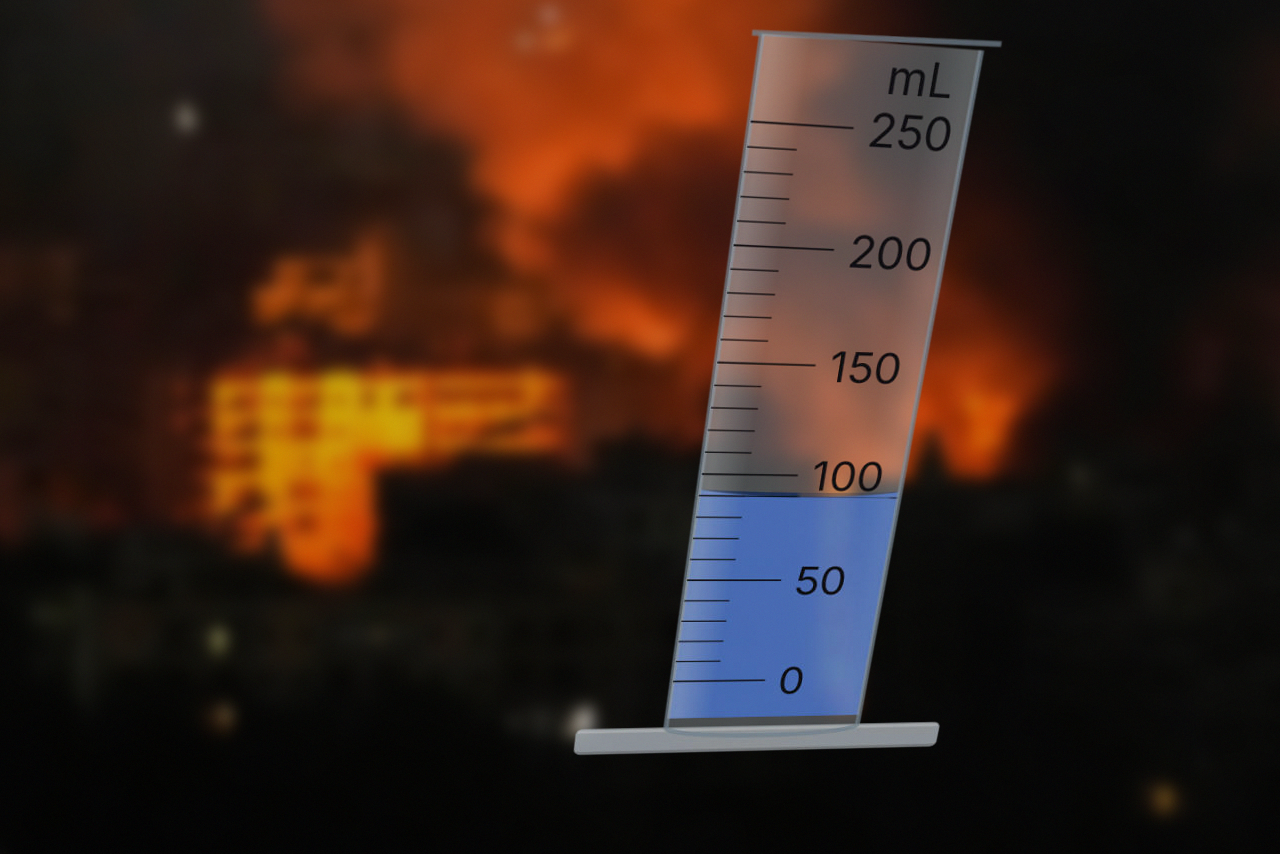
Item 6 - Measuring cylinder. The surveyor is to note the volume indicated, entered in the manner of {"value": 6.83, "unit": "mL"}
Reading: {"value": 90, "unit": "mL"}
